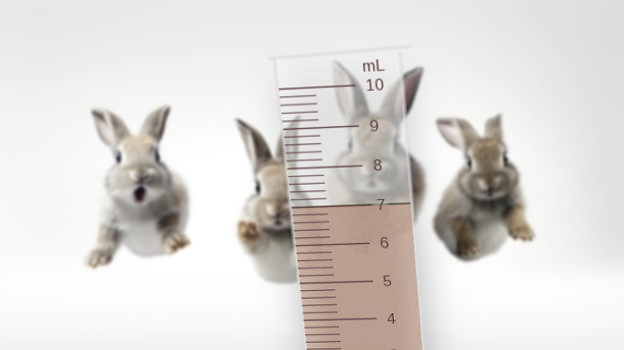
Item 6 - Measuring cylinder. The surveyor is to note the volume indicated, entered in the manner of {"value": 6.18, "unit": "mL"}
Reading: {"value": 7, "unit": "mL"}
